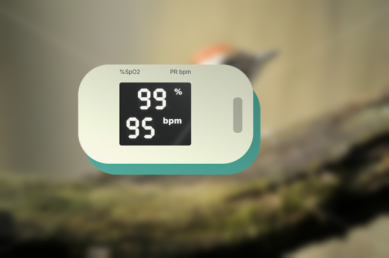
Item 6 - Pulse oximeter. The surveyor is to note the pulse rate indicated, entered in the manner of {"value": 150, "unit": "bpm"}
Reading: {"value": 95, "unit": "bpm"}
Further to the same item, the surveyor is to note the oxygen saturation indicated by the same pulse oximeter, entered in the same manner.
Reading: {"value": 99, "unit": "%"}
